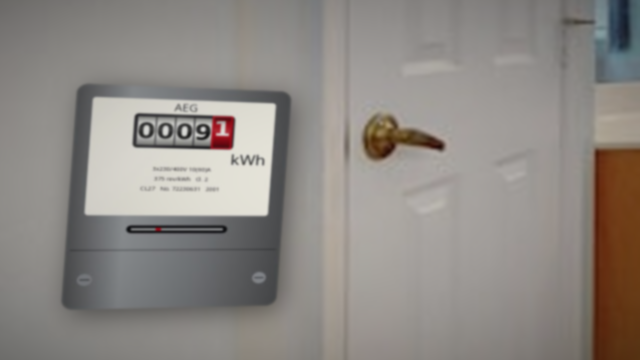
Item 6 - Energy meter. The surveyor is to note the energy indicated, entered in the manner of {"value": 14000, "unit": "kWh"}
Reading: {"value": 9.1, "unit": "kWh"}
